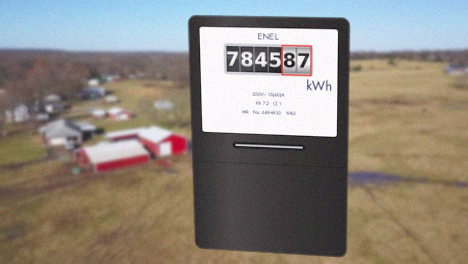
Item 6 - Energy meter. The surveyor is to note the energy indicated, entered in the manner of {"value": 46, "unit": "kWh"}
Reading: {"value": 7845.87, "unit": "kWh"}
